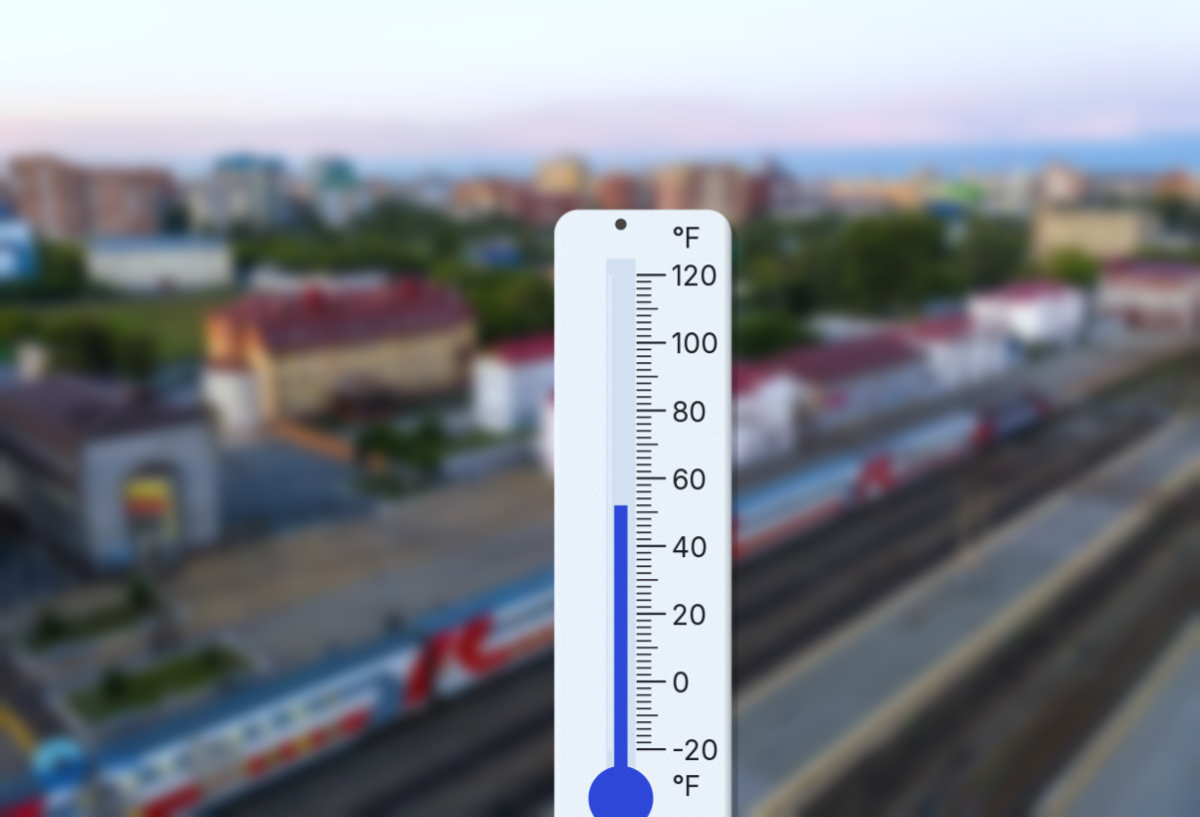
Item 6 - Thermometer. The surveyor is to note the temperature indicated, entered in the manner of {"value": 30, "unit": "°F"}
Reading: {"value": 52, "unit": "°F"}
